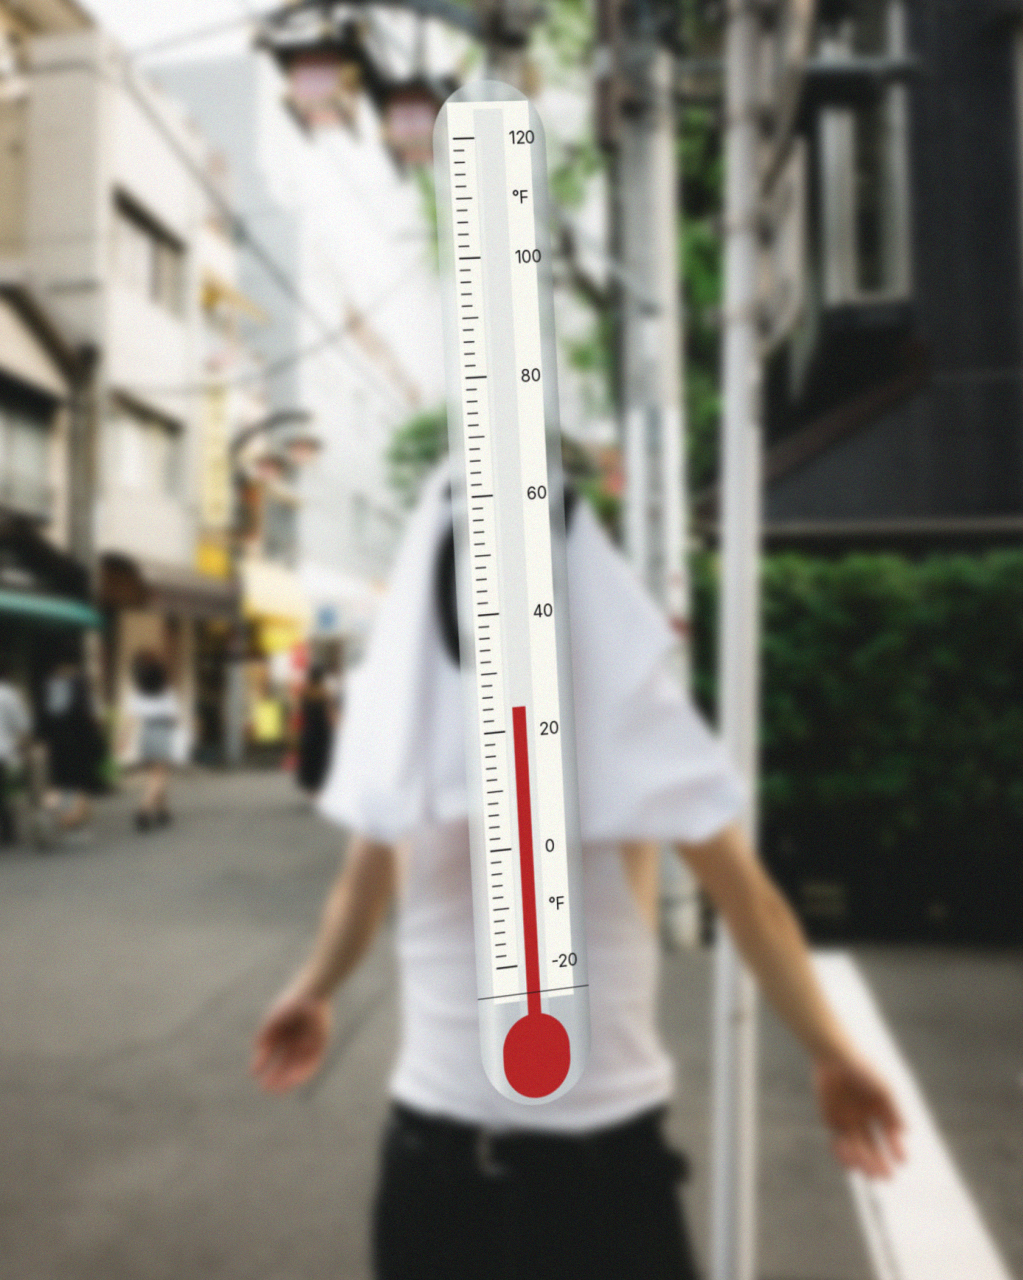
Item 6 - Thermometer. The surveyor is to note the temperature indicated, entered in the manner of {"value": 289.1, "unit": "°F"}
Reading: {"value": 24, "unit": "°F"}
